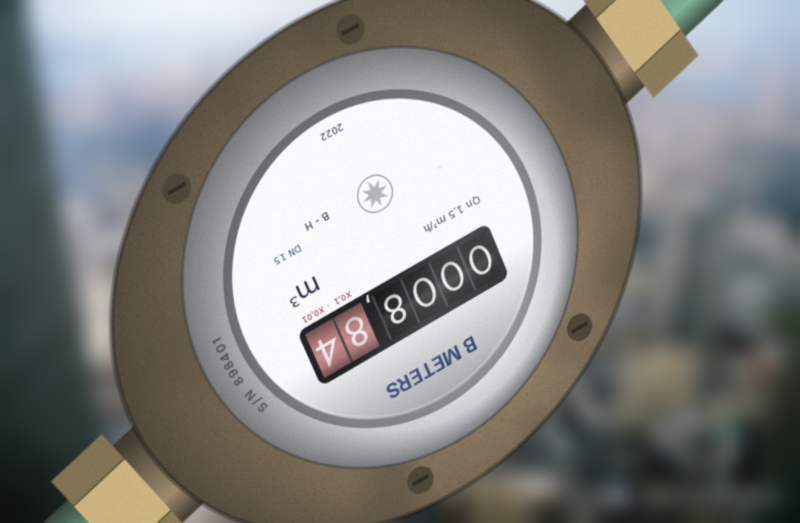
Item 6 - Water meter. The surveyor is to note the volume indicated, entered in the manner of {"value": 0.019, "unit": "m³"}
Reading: {"value": 8.84, "unit": "m³"}
